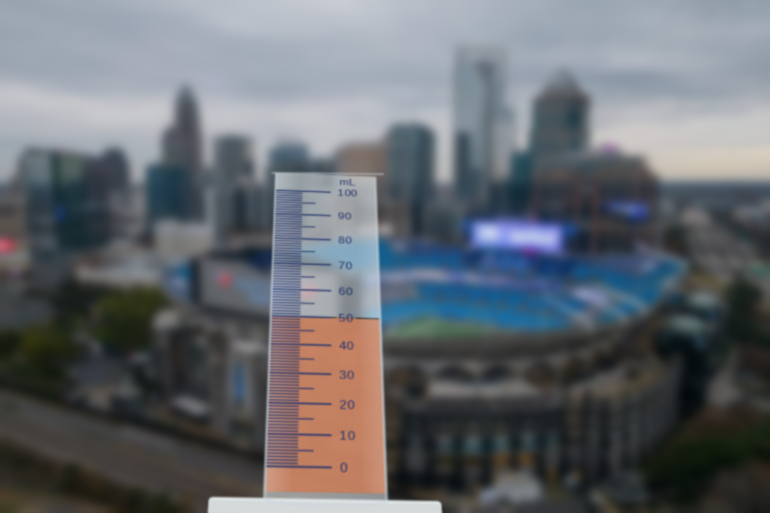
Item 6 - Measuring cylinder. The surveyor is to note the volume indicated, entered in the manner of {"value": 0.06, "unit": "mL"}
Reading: {"value": 50, "unit": "mL"}
